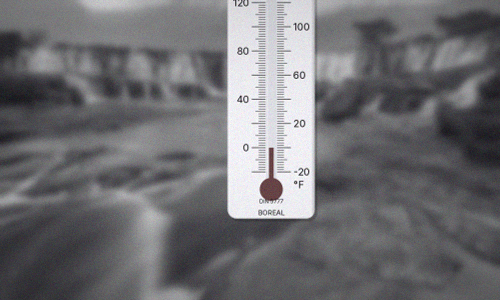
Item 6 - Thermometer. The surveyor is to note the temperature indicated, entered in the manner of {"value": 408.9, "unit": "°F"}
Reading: {"value": 0, "unit": "°F"}
